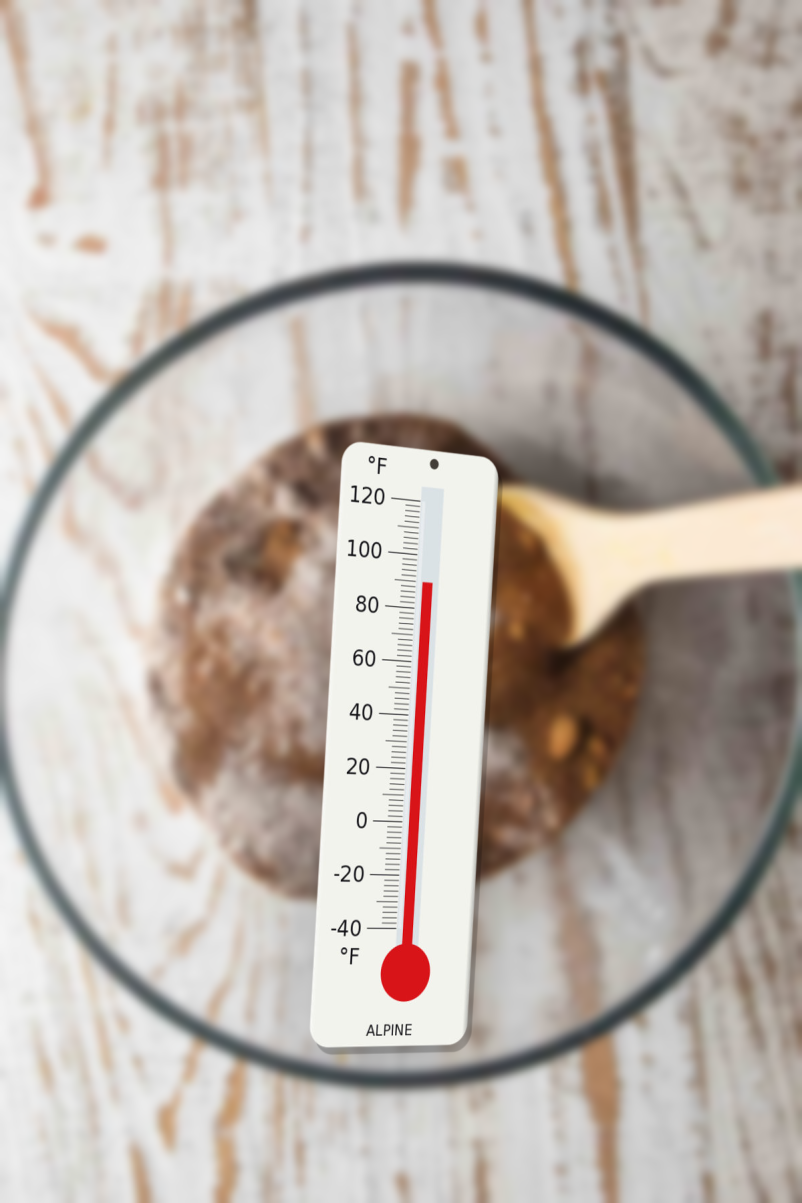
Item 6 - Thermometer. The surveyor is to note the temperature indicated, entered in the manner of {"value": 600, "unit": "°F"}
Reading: {"value": 90, "unit": "°F"}
